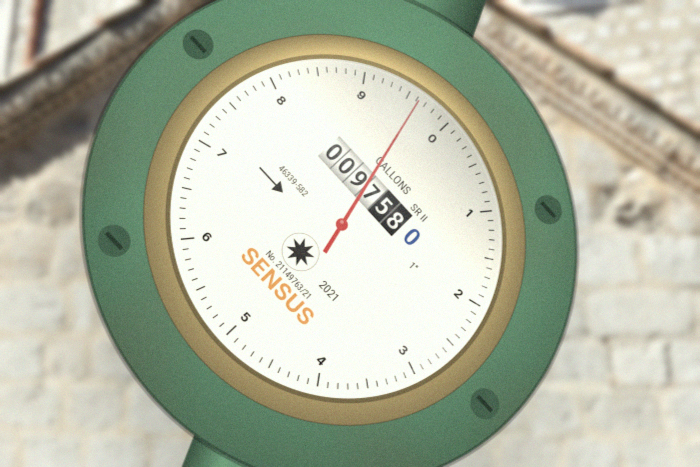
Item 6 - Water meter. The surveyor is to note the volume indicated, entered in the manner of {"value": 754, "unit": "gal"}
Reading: {"value": 97579.6, "unit": "gal"}
